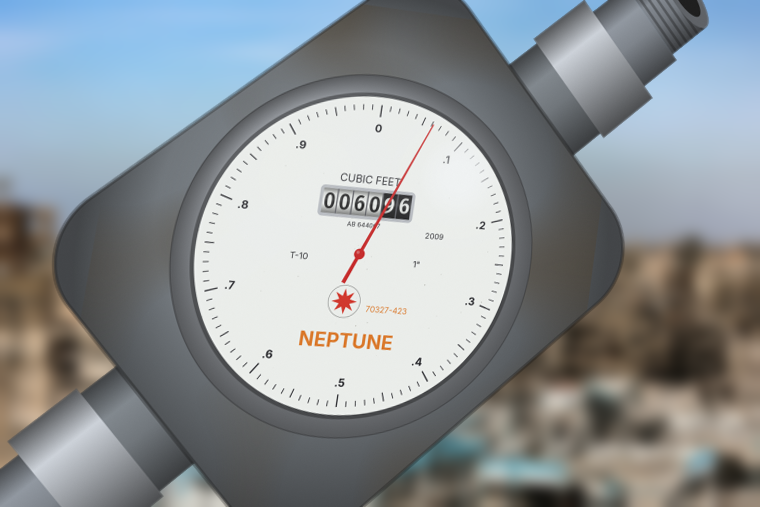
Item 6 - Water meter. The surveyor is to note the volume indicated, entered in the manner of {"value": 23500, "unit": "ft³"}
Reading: {"value": 6096.06, "unit": "ft³"}
